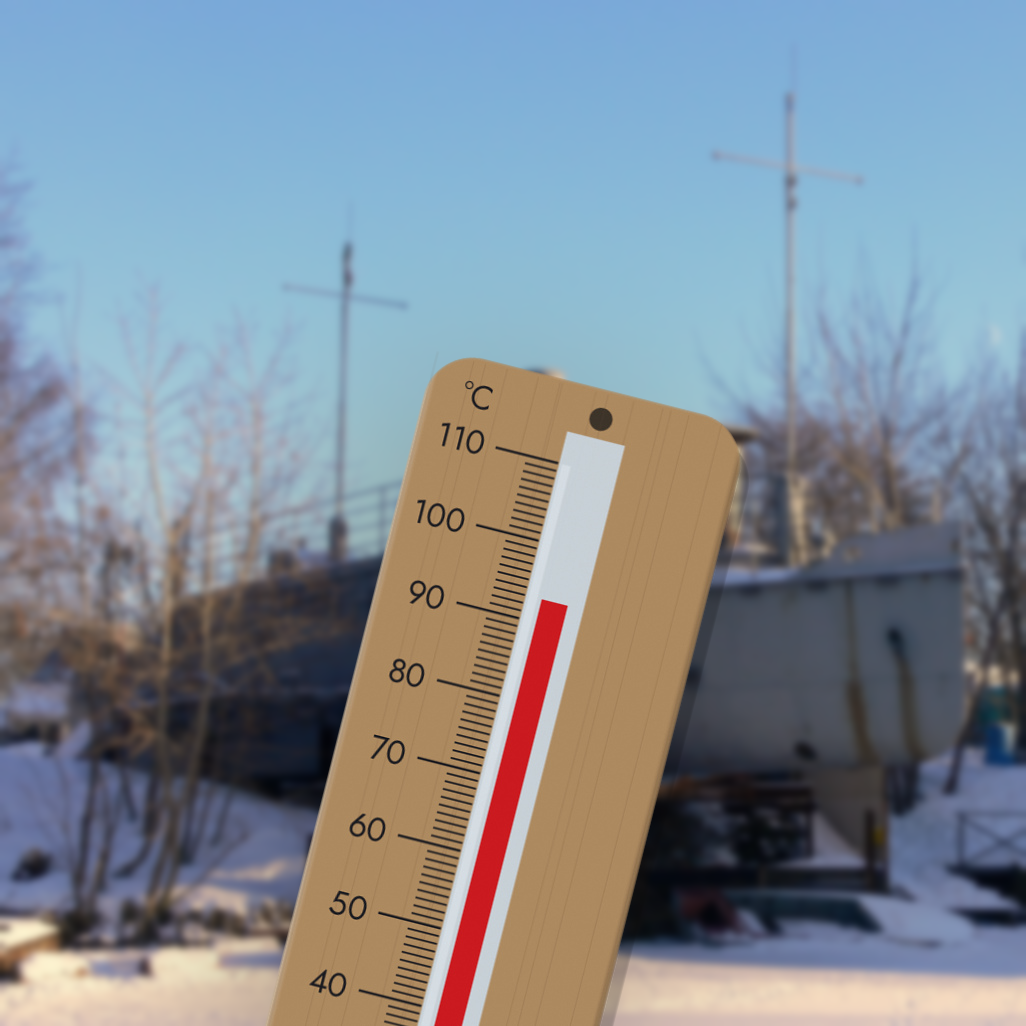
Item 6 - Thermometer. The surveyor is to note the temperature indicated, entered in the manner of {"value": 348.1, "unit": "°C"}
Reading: {"value": 93, "unit": "°C"}
